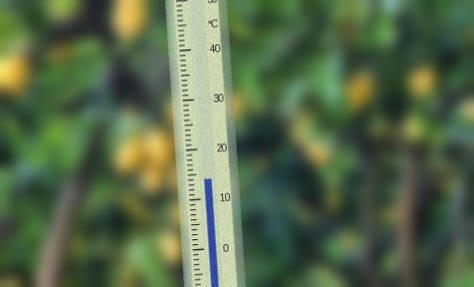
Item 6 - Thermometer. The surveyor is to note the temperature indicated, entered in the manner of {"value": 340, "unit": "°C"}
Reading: {"value": 14, "unit": "°C"}
